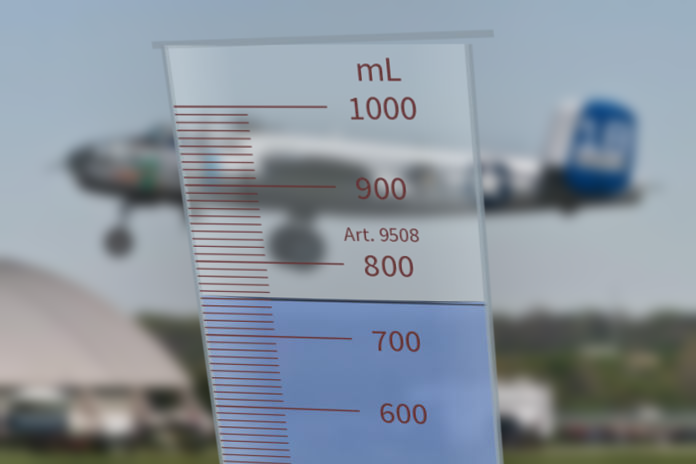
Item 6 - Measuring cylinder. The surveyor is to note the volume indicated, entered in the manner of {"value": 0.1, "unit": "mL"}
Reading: {"value": 750, "unit": "mL"}
